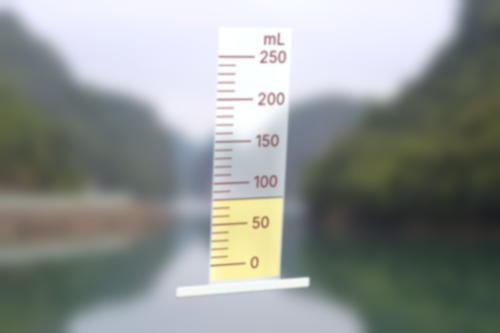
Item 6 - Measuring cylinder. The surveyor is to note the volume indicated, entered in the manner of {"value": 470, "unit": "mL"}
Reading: {"value": 80, "unit": "mL"}
